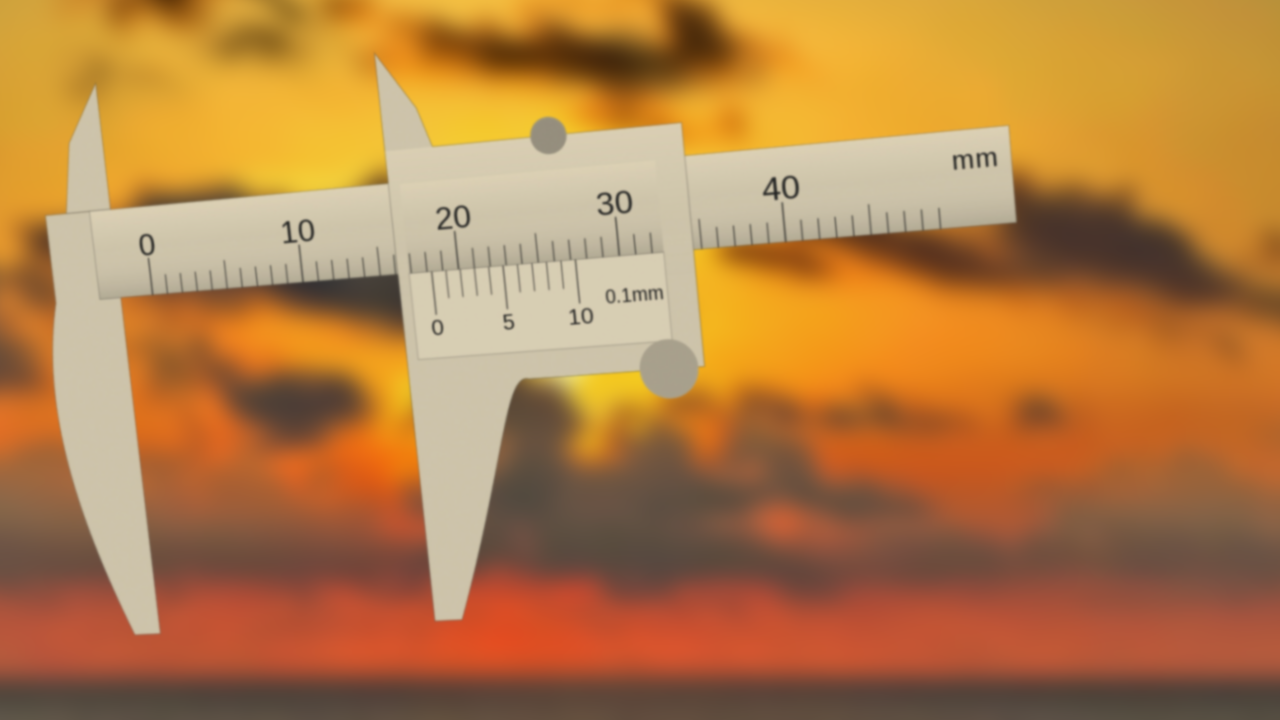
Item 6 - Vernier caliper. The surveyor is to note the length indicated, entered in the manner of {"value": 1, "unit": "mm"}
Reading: {"value": 18.3, "unit": "mm"}
